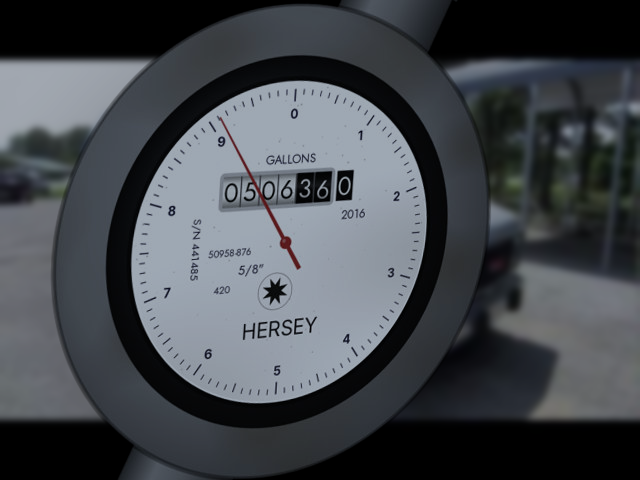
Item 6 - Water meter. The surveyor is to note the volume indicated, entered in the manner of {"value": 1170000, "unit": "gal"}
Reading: {"value": 506359.1, "unit": "gal"}
